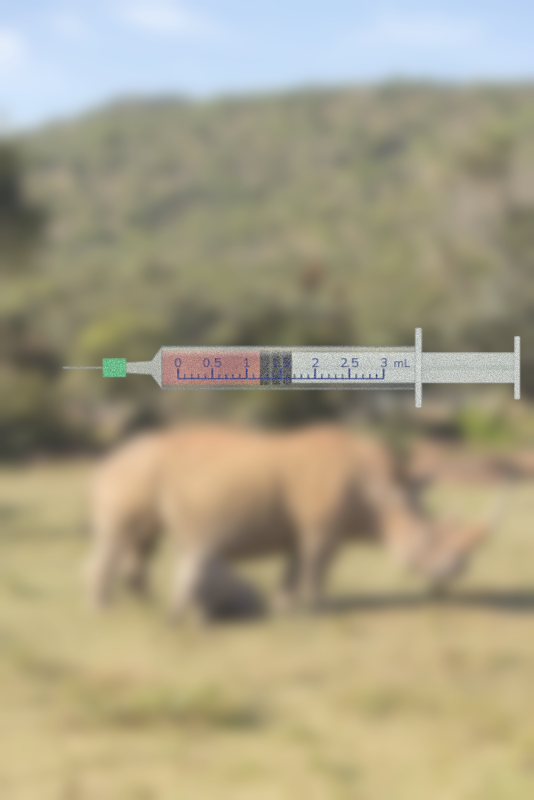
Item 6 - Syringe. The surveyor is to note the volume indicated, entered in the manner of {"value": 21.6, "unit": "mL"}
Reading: {"value": 1.2, "unit": "mL"}
